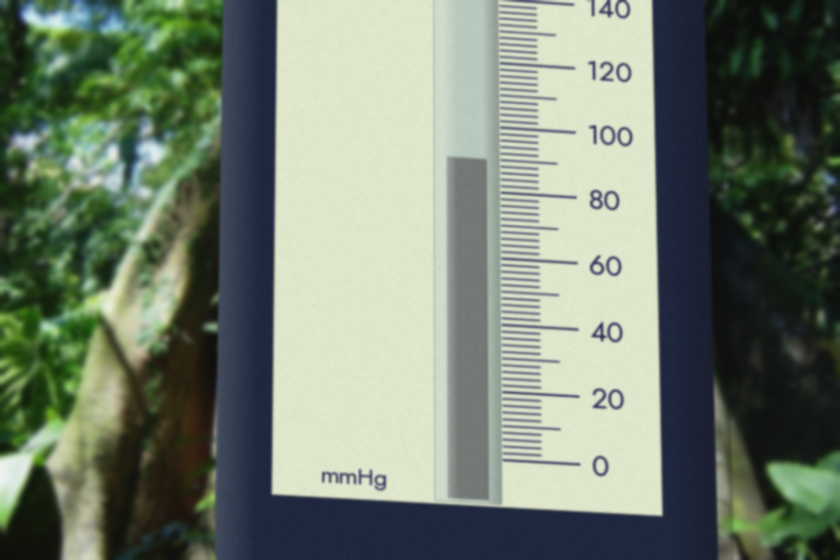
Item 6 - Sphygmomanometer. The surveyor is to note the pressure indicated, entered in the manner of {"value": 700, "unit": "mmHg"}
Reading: {"value": 90, "unit": "mmHg"}
